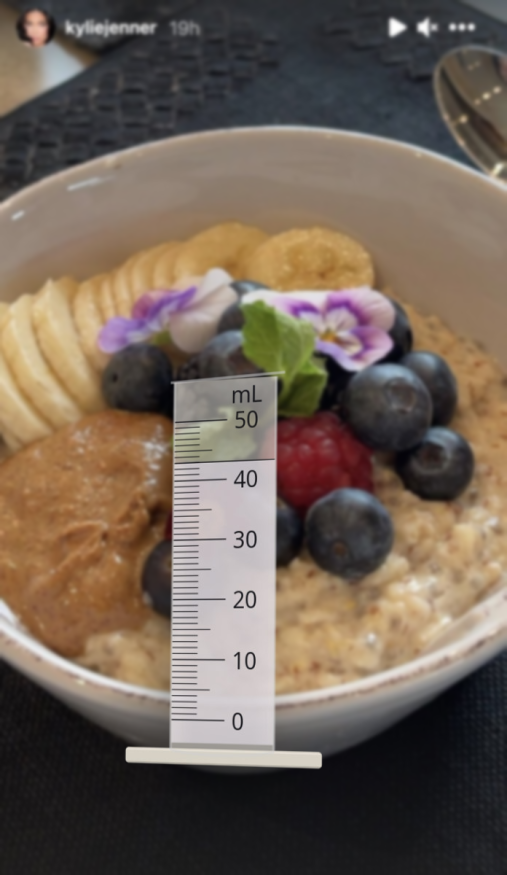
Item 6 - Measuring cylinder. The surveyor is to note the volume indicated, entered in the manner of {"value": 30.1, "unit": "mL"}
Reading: {"value": 43, "unit": "mL"}
